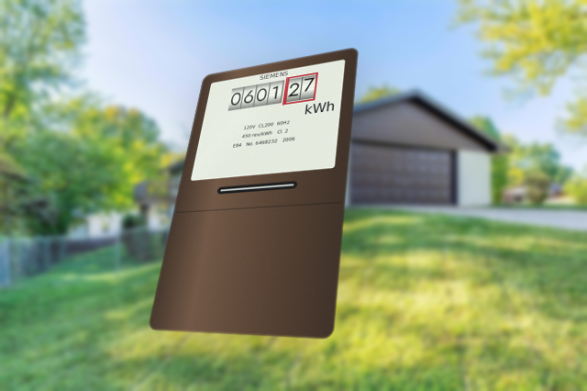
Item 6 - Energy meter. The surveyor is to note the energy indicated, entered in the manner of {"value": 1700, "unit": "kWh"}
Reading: {"value": 601.27, "unit": "kWh"}
